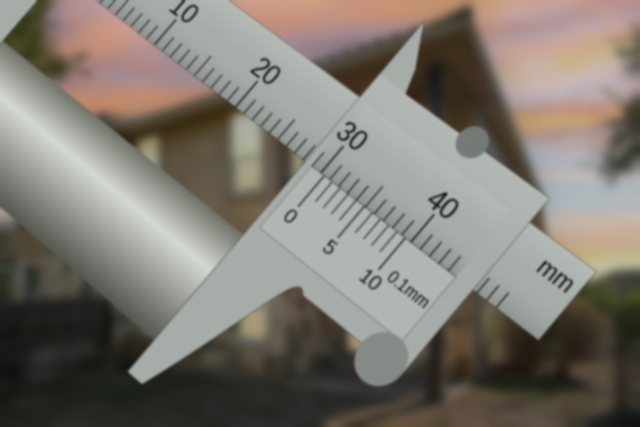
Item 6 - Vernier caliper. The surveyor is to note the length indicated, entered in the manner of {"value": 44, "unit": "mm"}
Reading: {"value": 30.4, "unit": "mm"}
